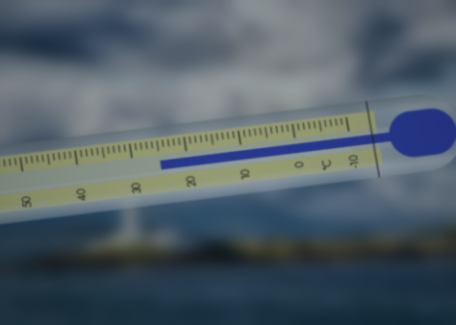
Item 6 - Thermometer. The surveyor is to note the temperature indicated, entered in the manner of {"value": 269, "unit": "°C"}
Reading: {"value": 25, "unit": "°C"}
